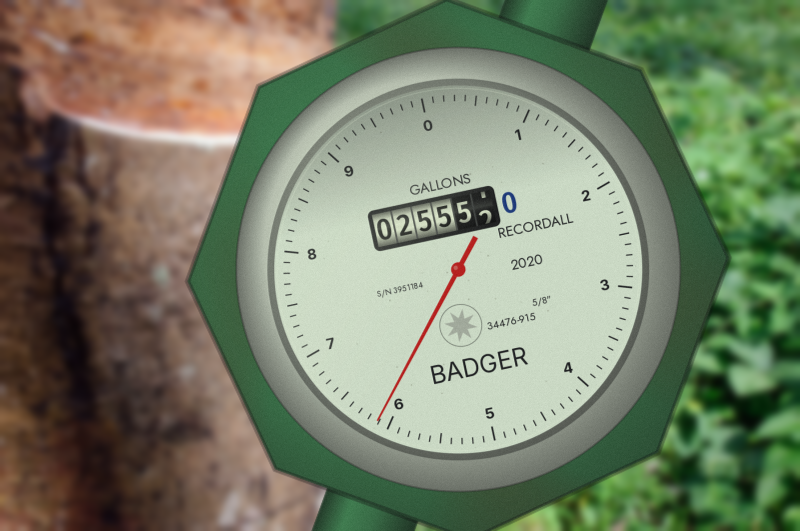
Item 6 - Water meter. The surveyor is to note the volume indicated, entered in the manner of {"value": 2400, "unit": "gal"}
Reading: {"value": 255516.1, "unit": "gal"}
